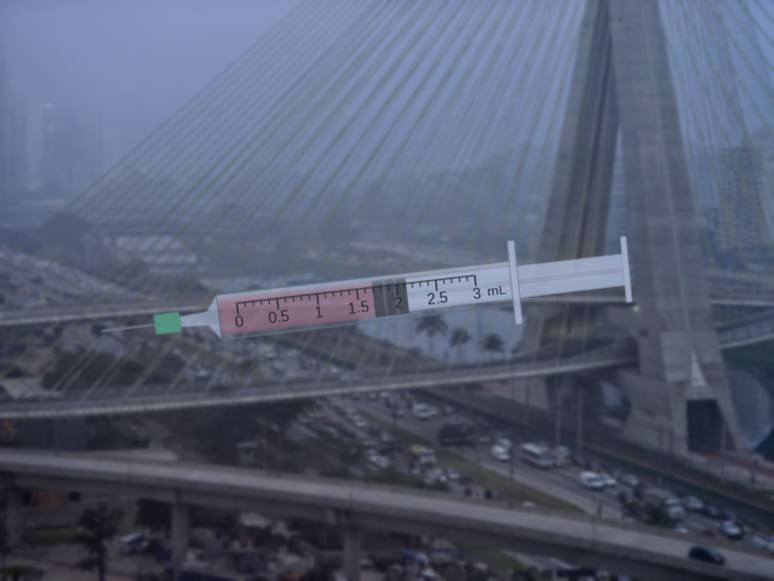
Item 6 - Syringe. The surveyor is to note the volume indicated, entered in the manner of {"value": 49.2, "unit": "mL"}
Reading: {"value": 1.7, "unit": "mL"}
